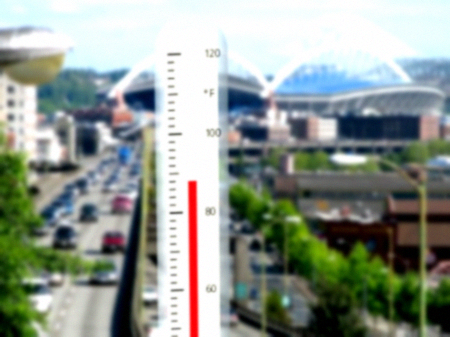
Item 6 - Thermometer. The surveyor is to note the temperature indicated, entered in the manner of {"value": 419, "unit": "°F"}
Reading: {"value": 88, "unit": "°F"}
